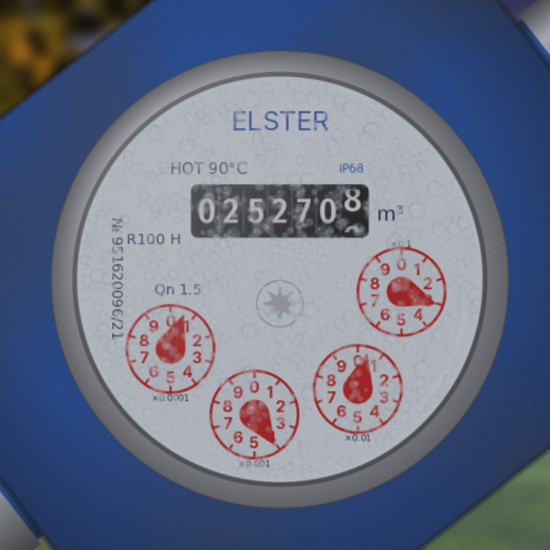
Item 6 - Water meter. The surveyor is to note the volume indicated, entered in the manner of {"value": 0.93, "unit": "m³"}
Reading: {"value": 252708.3040, "unit": "m³"}
